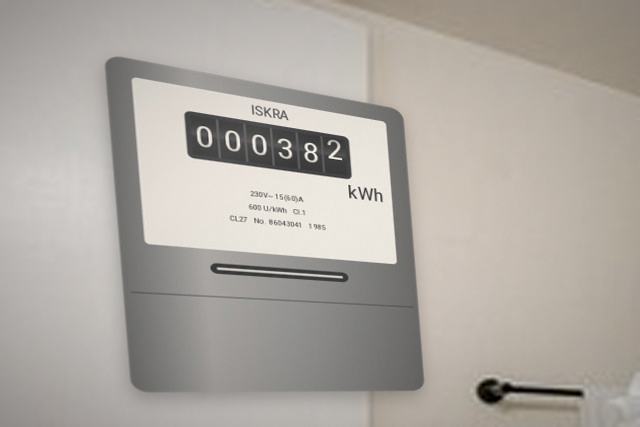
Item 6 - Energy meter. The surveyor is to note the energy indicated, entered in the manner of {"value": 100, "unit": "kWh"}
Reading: {"value": 382, "unit": "kWh"}
